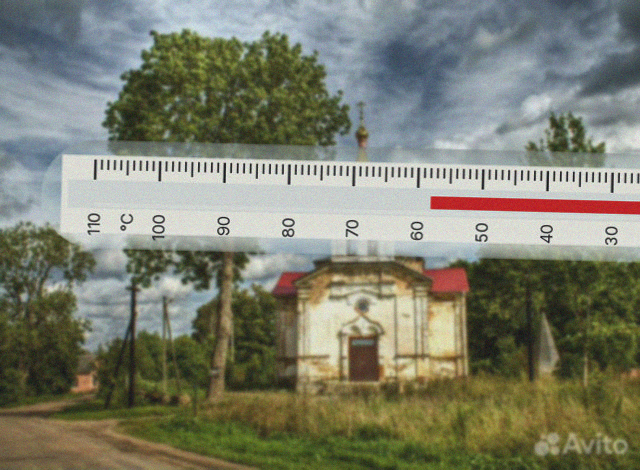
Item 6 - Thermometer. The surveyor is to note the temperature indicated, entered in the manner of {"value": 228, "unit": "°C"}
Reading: {"value": 58, "unit": "°C"}
